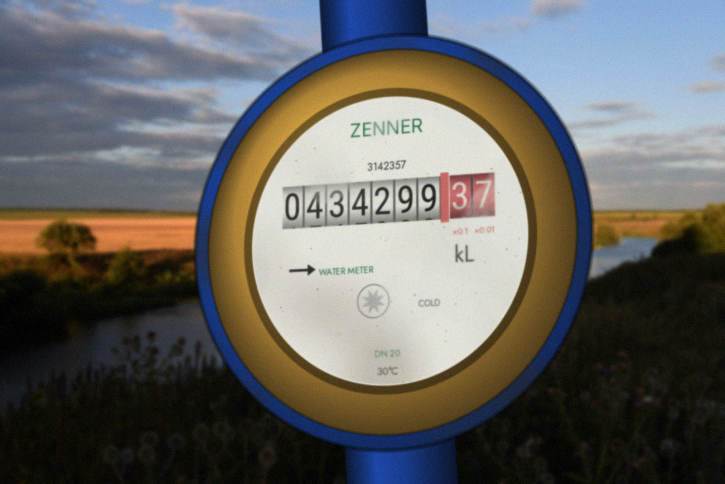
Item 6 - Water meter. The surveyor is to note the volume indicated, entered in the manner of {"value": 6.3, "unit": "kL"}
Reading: {"value": 434299.37, "unit": "kL"}
